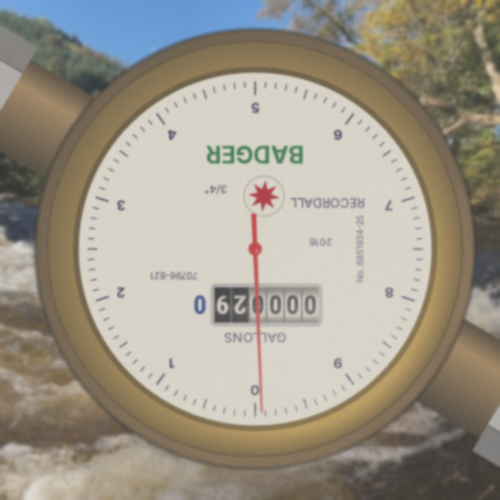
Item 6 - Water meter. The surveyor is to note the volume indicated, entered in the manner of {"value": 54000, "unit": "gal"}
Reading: {"value": 289.9, "unit": "gal"}
